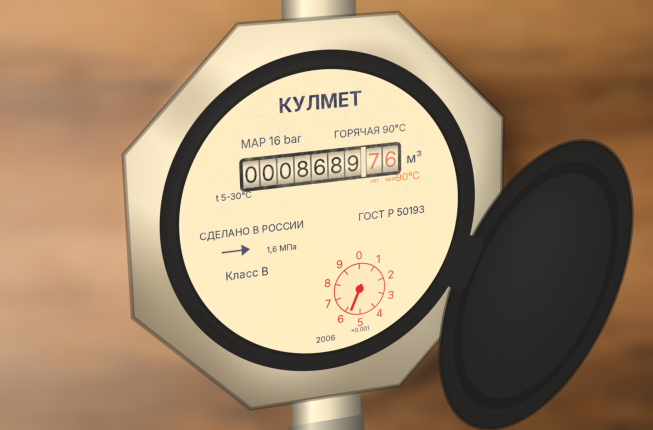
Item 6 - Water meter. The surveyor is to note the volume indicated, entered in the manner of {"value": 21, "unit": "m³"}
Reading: {"value": 8689.765, "unit": "m³"}
